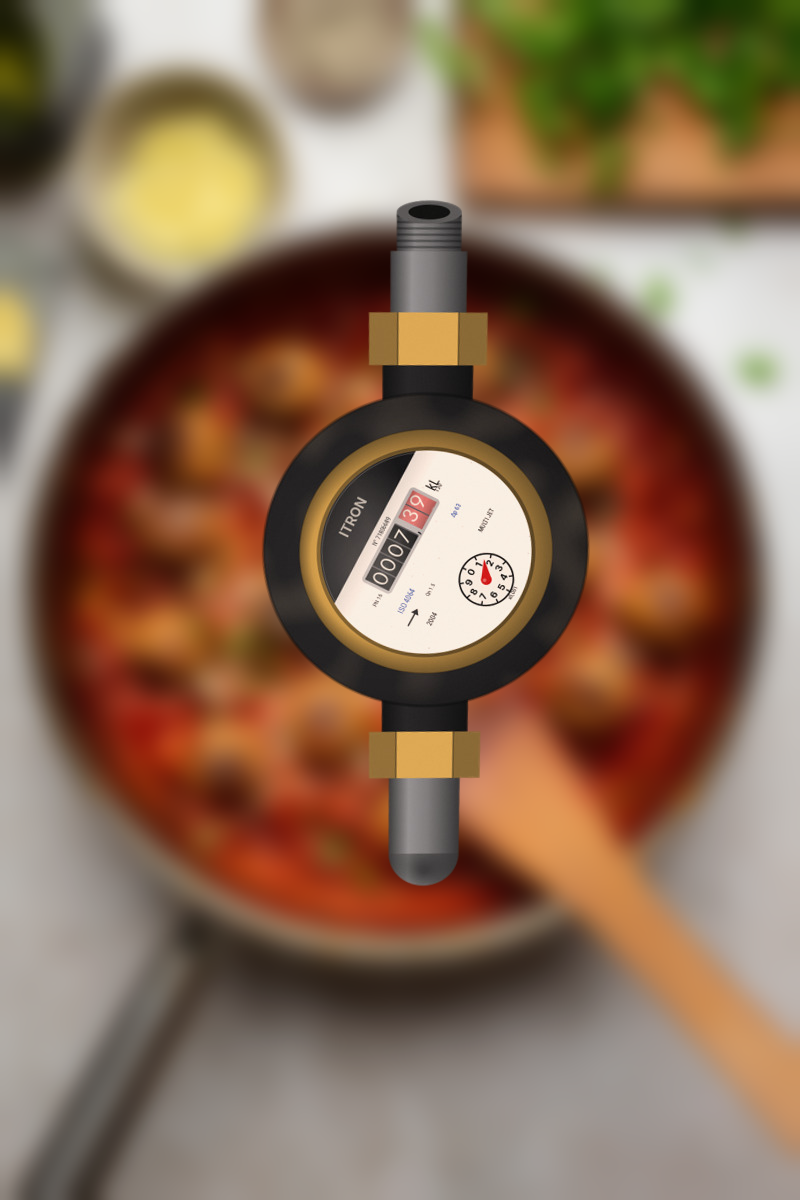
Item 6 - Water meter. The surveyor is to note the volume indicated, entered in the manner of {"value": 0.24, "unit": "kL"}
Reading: {"value": 7.391, "unit": "kL"}
